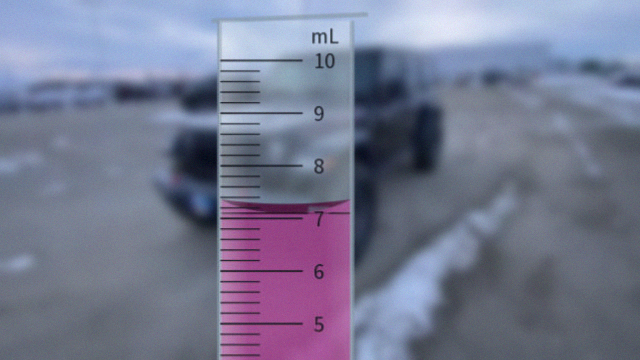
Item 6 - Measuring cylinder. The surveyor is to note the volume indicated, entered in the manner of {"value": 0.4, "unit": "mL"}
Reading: {"value": 7.1, "unit": "mL"}
